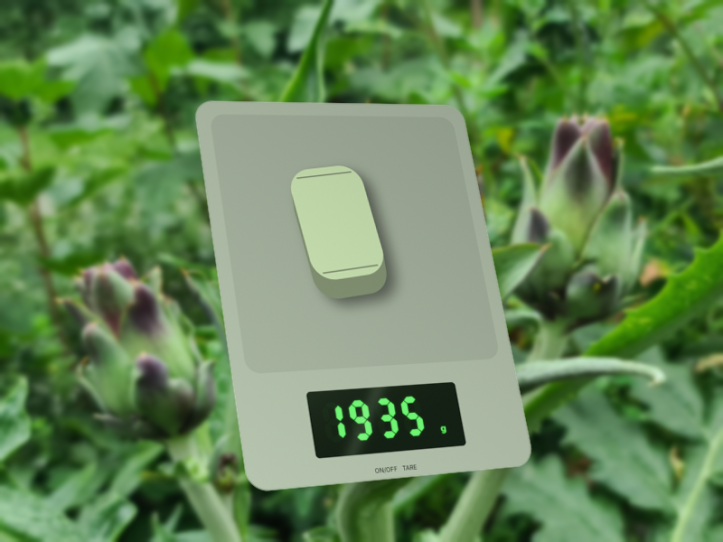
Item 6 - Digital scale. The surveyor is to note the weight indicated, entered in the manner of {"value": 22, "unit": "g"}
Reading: {"value": 1935, "unit": "g"}
